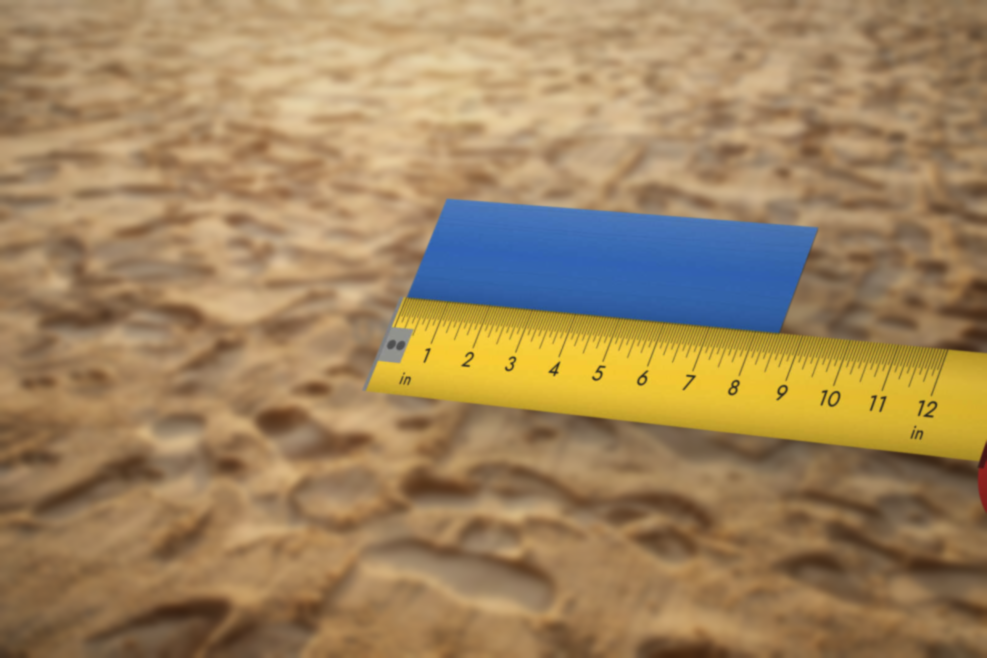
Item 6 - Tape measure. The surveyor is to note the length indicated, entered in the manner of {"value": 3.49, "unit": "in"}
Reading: {"value": 8.5, "unit": "in"}
